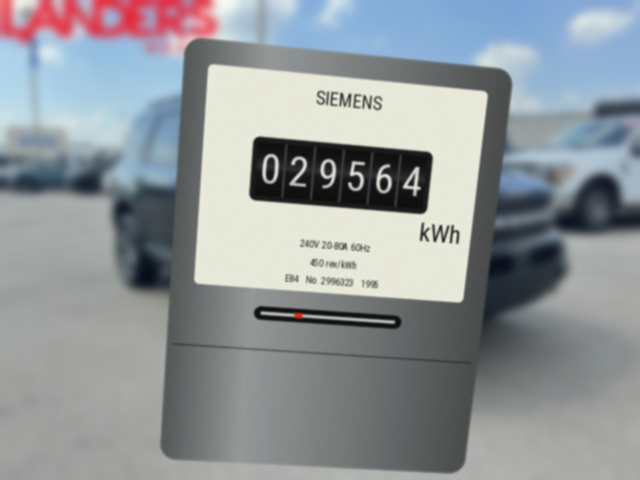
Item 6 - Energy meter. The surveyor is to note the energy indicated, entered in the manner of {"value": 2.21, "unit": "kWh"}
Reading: {"value": 29564, "unit": "kWh"}
